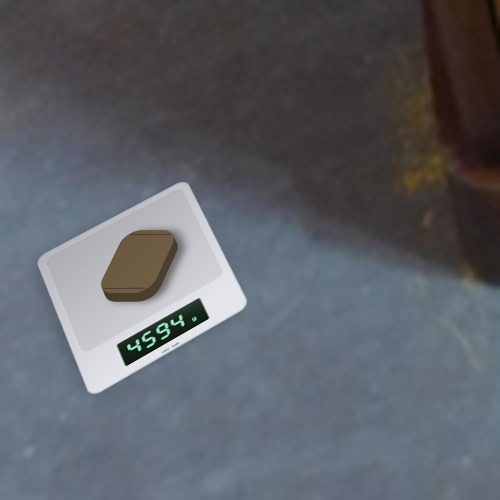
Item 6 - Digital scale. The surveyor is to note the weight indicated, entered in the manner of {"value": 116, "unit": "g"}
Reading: {"value": 4594, "unit": "g"}
